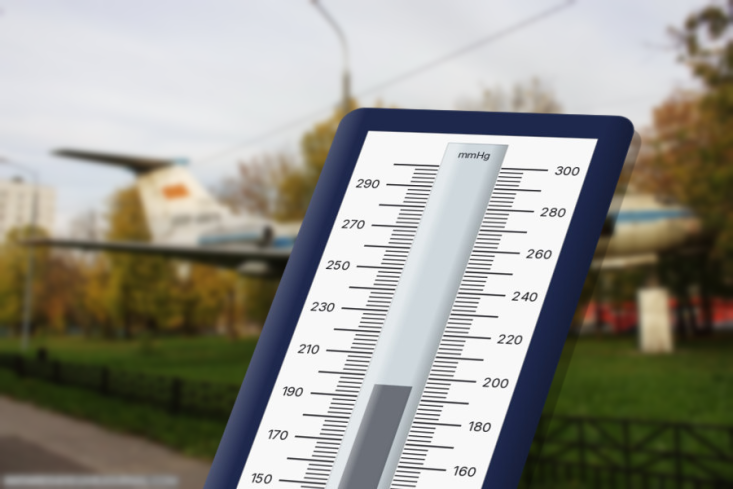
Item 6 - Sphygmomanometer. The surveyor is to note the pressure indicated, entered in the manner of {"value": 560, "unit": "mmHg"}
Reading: {"value": 196, "unit": "mmHg"}
